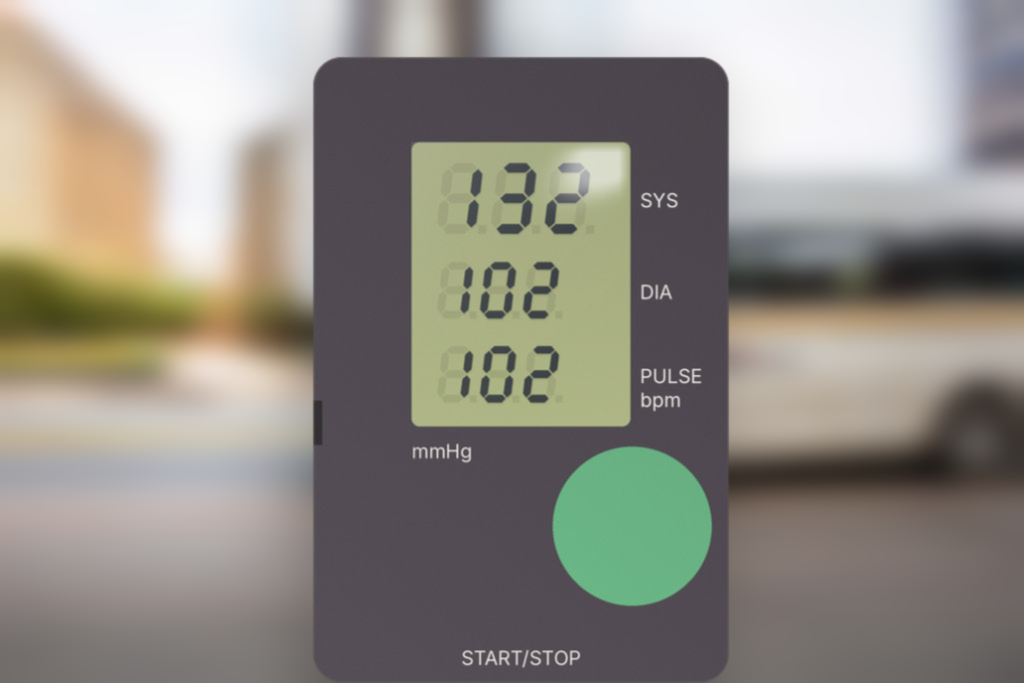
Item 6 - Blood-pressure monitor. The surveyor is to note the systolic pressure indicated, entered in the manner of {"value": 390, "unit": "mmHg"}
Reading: {"value": 132, "unit": "mmHg"}
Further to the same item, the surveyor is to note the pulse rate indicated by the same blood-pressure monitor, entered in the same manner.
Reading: {"value": 102, "unit": "bpm"}
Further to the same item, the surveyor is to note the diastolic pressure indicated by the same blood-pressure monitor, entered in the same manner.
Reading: {"value": 102, "unit": "mmHg"}
